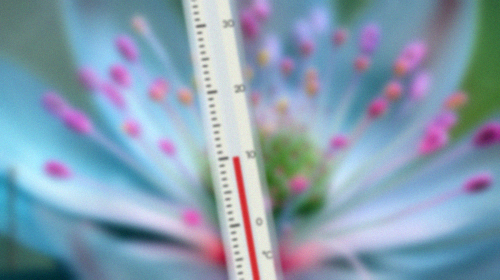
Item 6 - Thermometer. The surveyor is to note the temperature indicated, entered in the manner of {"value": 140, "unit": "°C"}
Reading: {"value": 10, "unit": "°C"}
